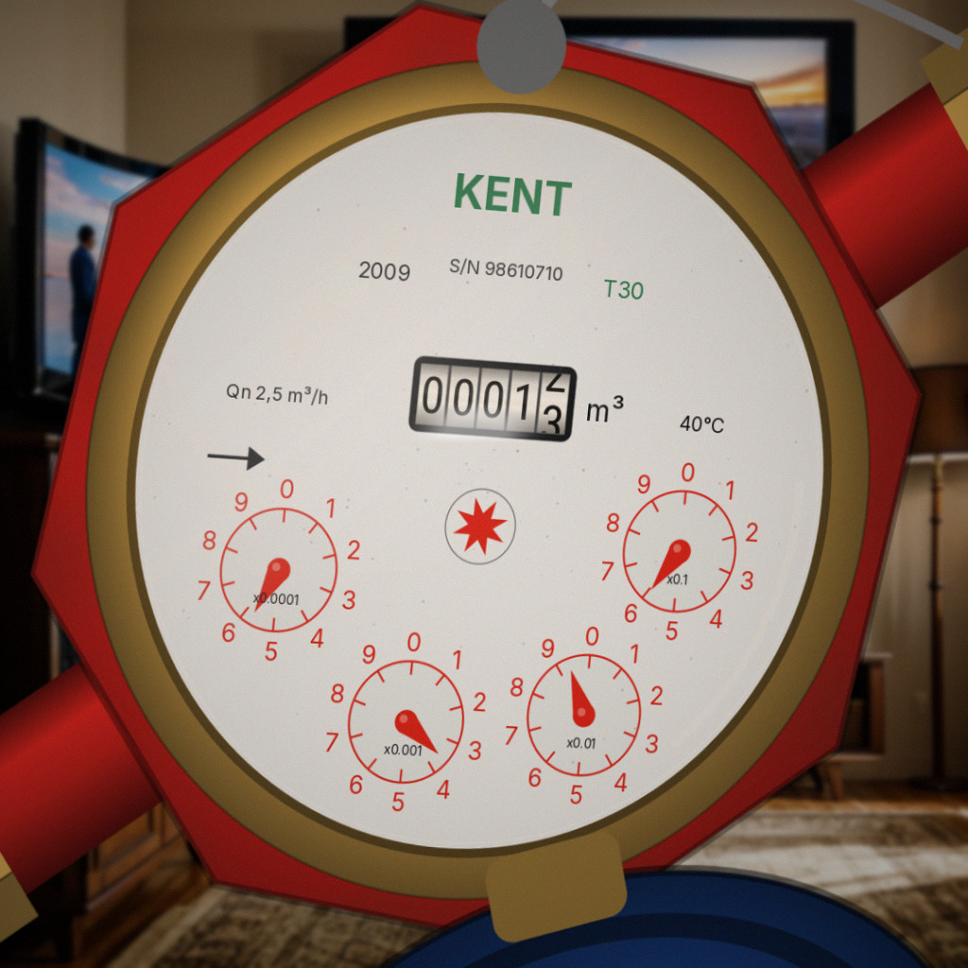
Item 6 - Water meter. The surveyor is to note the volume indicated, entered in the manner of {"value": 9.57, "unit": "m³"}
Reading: {"value": 12.5935, "unit": "m³"}
